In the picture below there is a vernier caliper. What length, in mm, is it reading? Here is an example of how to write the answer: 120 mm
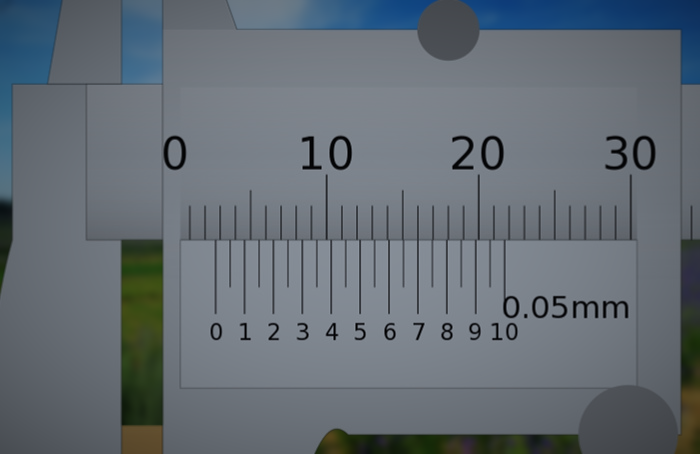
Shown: 2.7 mm
